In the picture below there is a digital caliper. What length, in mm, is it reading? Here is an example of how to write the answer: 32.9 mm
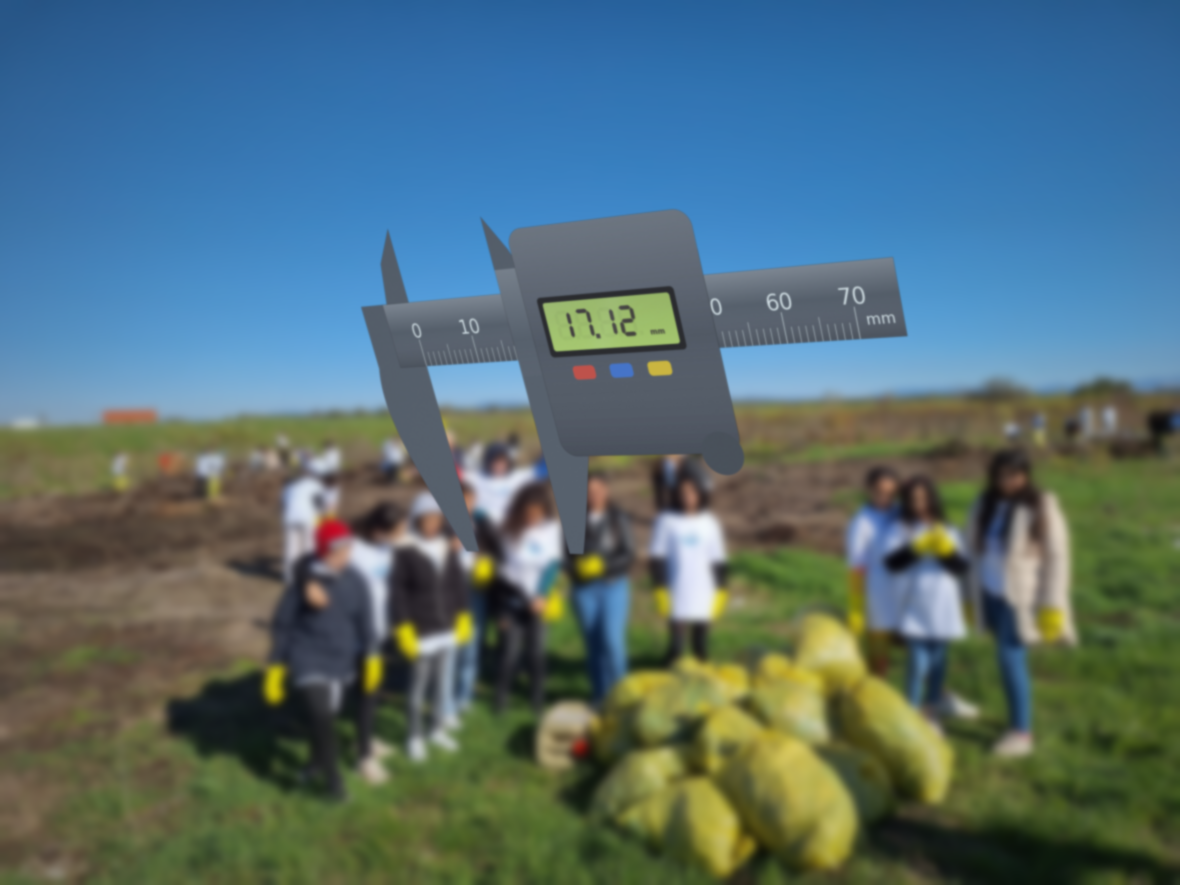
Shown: 17.12 mm
